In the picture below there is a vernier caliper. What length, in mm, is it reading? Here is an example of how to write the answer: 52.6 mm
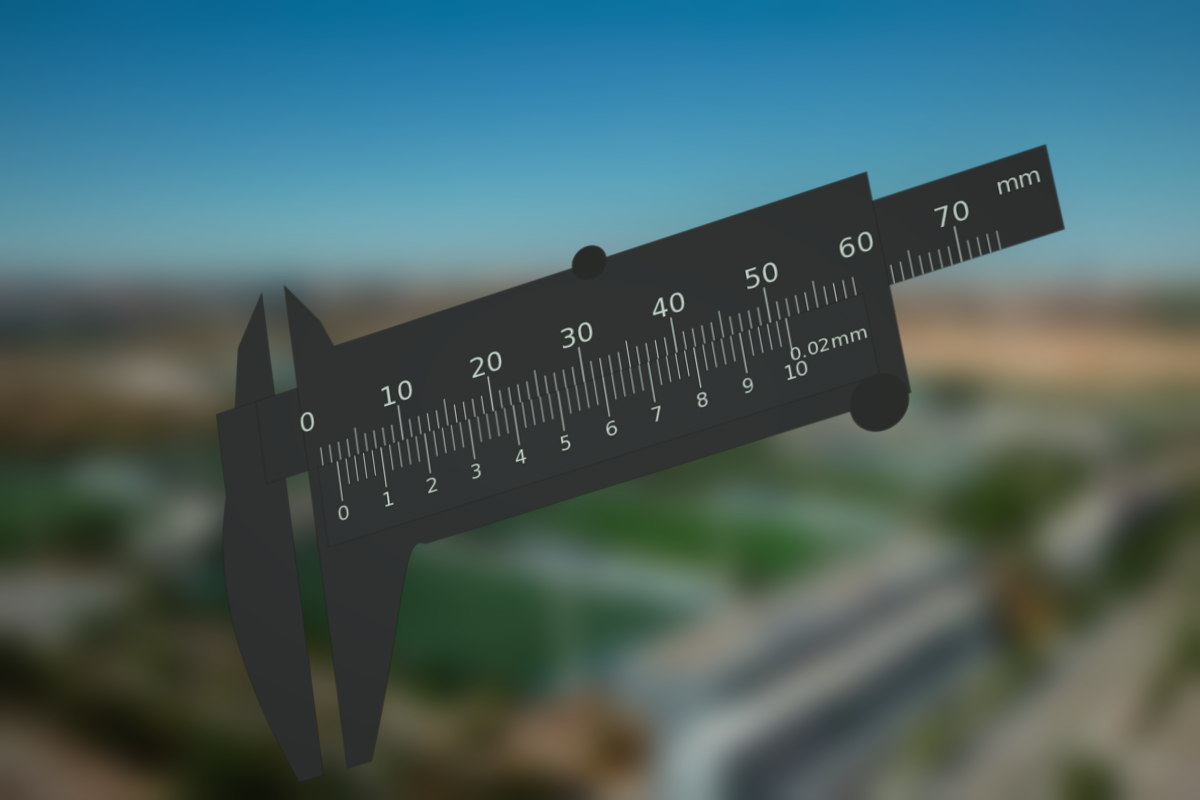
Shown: 2.6 mm
